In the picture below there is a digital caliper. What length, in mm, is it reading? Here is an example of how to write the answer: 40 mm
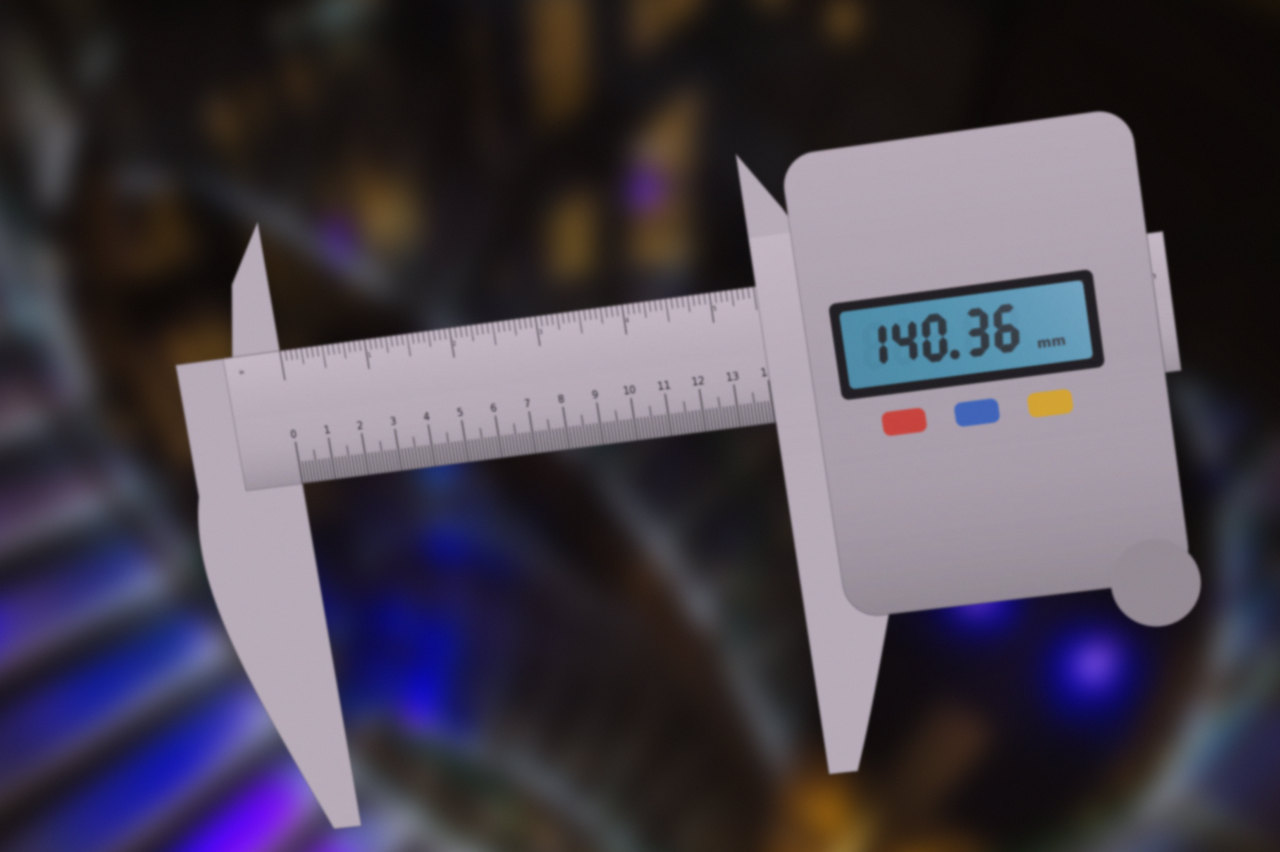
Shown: 140.36 mm
